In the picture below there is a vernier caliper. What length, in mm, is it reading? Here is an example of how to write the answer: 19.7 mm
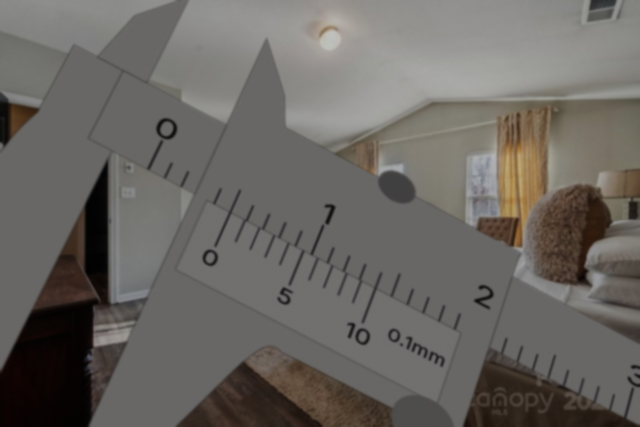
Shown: 5.0 mm
